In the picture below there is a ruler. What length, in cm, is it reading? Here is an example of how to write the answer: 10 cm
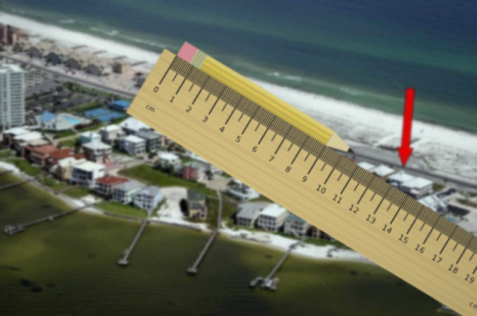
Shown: 10.5 cm
